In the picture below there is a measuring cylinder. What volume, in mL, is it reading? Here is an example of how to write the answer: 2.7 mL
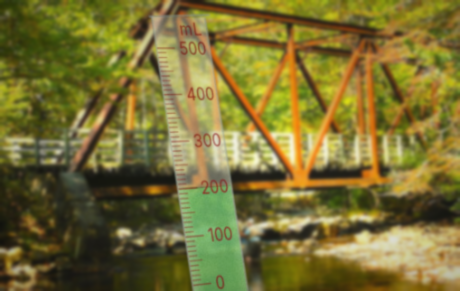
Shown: 200 mL
